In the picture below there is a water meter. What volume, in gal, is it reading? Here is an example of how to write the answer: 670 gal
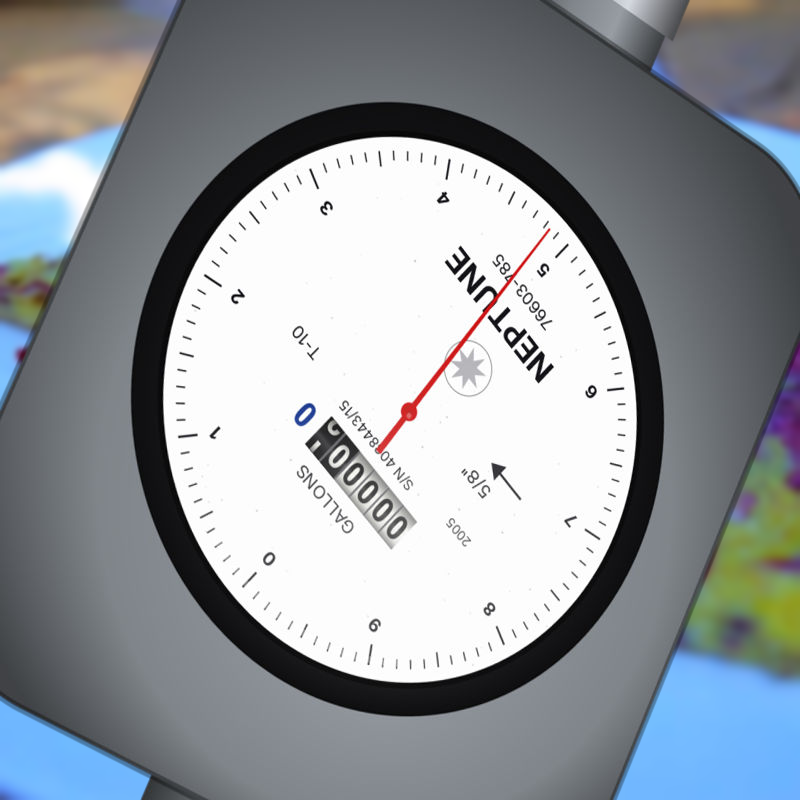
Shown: 14.8 gal
